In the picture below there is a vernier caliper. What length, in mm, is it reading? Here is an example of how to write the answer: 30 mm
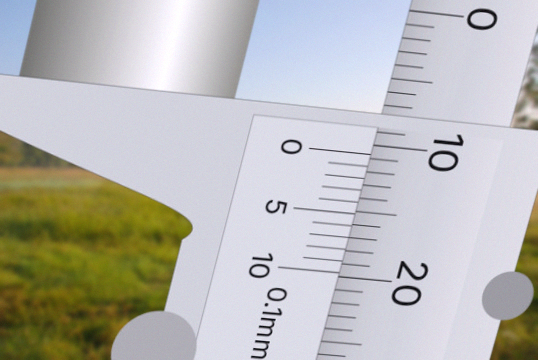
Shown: 10.7 mm
